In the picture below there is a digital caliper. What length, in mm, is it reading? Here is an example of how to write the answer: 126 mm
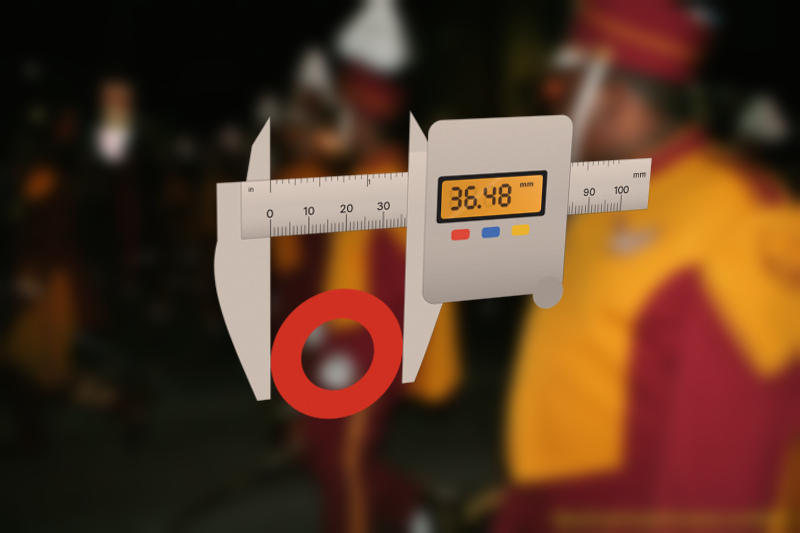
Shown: 36.48 mm
